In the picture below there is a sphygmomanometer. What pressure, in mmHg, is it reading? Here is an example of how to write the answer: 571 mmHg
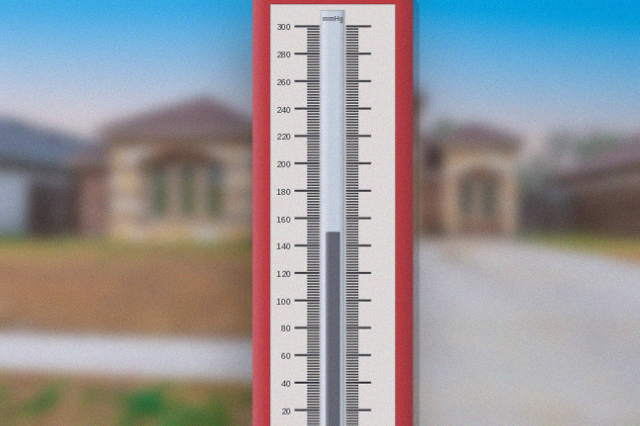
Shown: 150 mmHg
